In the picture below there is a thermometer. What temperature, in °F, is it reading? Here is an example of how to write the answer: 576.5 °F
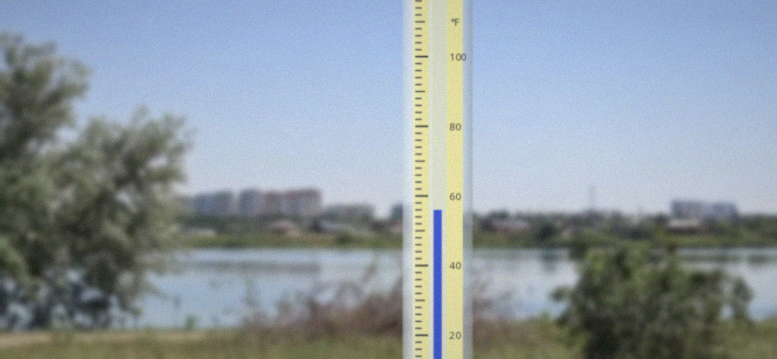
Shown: 56 °F
